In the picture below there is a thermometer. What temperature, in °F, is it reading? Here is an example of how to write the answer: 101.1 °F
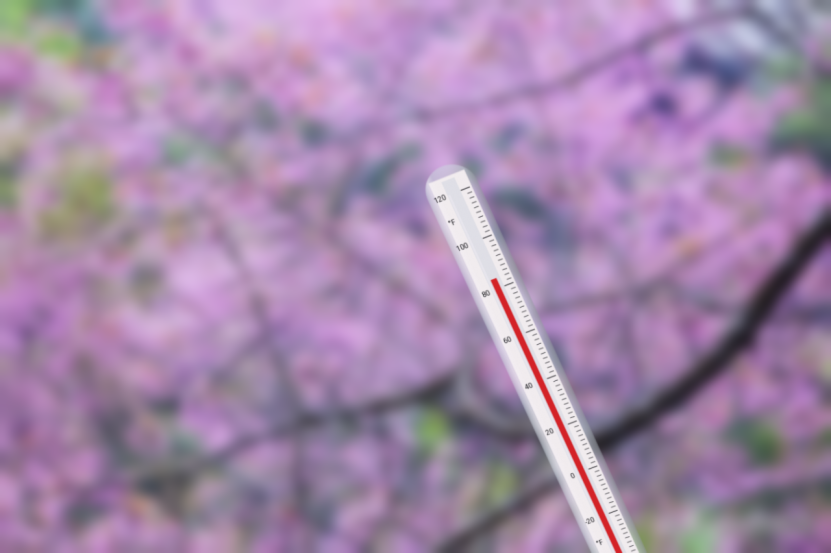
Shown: 84 °F
